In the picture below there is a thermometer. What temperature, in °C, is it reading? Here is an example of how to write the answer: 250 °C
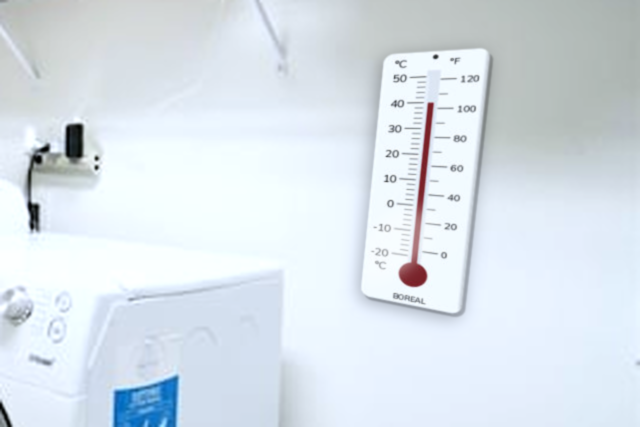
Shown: 40 °C
